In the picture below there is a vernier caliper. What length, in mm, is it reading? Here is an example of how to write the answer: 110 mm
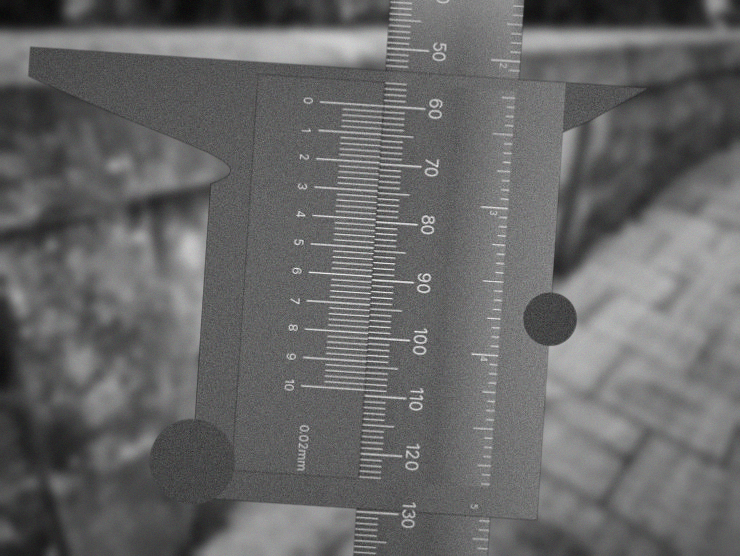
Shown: 60.0 mm
